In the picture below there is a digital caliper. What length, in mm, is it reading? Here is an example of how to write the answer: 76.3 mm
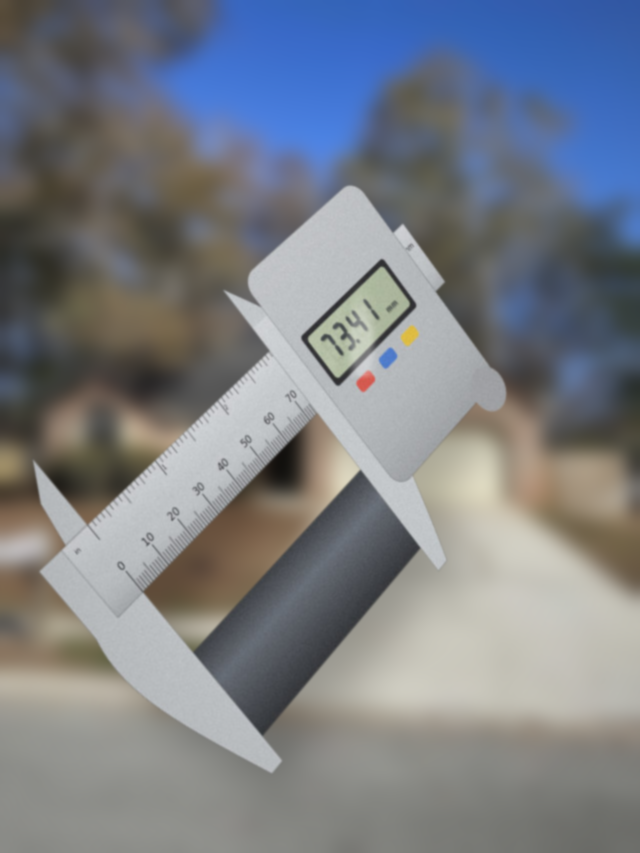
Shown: 73.41 mm
